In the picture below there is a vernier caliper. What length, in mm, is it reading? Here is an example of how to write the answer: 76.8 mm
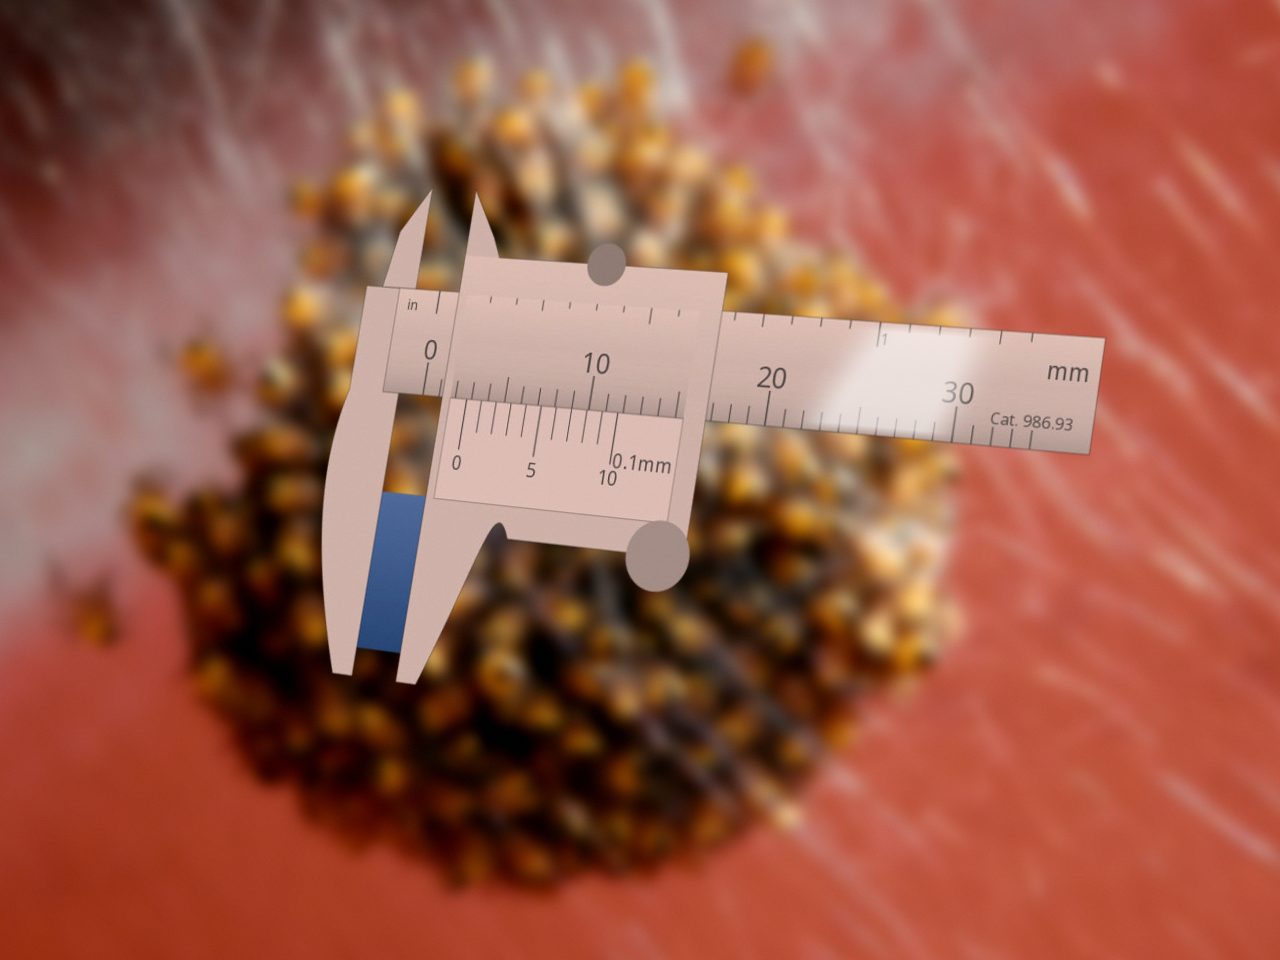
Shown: 2.7 mm
